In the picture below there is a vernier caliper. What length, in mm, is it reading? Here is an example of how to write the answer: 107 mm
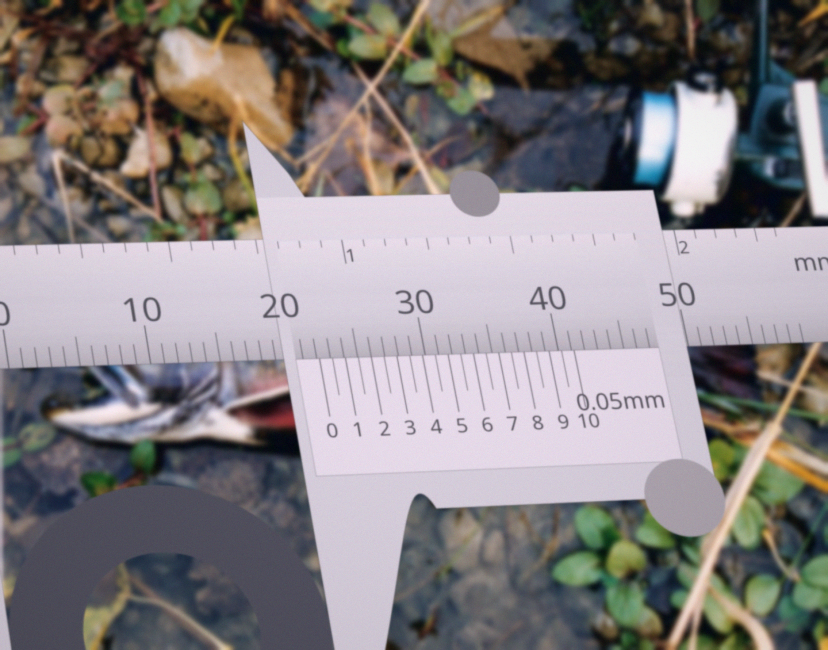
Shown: 22.2 mm
